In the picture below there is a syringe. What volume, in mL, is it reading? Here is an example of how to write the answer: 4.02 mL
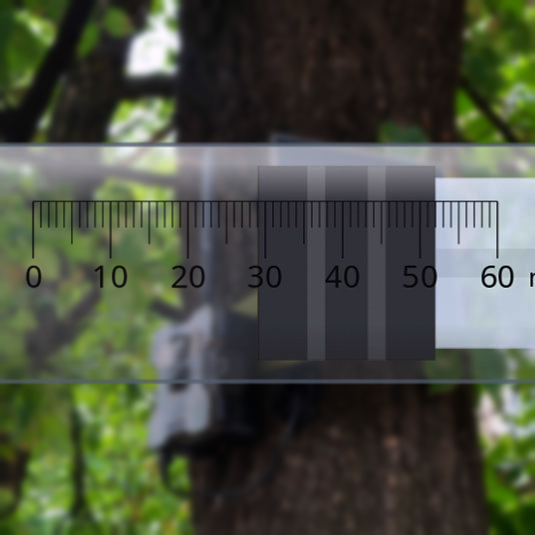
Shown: 29 mL
